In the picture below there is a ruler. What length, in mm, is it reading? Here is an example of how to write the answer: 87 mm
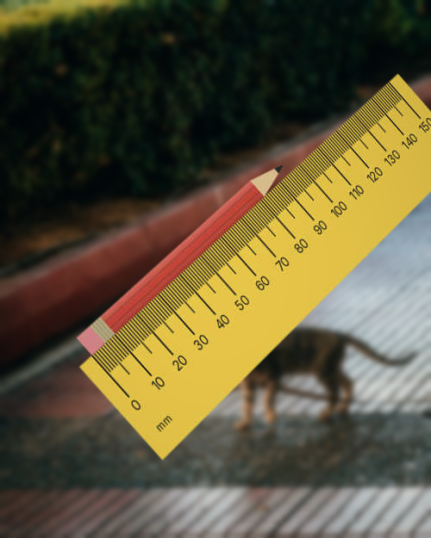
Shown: 95 mm
